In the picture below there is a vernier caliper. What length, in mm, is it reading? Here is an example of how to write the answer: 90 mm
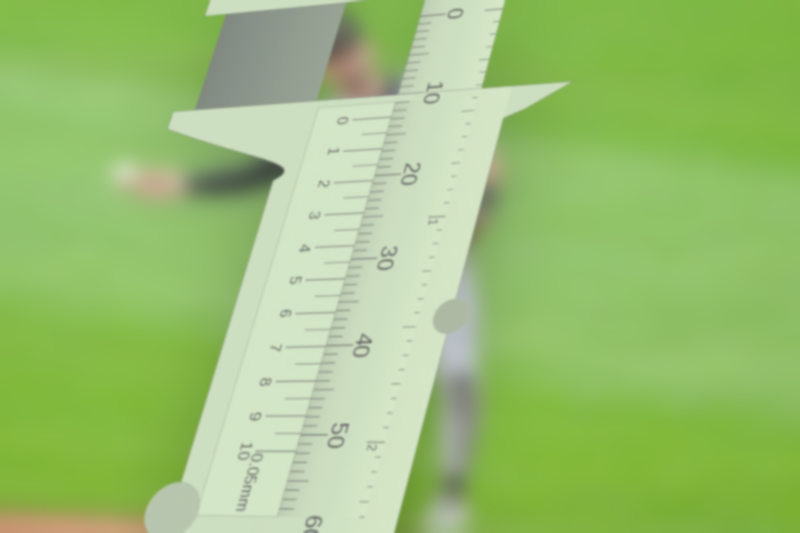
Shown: 12.8 mm
